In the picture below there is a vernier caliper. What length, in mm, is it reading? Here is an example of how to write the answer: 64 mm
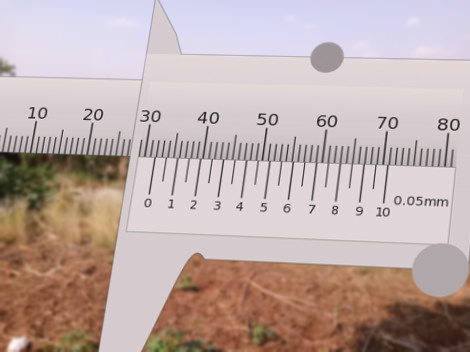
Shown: 31.8 mm
